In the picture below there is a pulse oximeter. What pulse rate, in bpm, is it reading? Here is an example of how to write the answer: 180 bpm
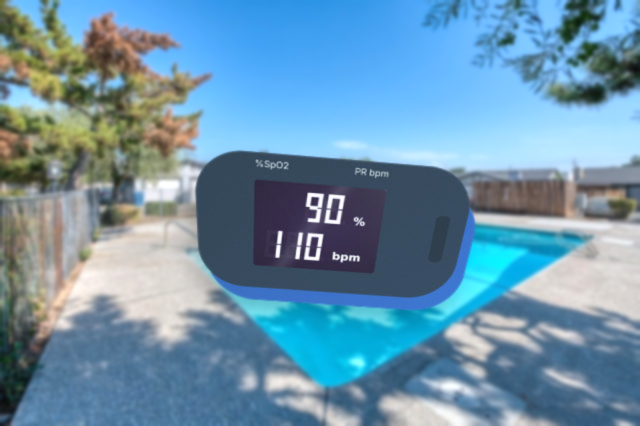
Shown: 110 bpm
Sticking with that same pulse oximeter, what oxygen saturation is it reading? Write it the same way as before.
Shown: 90 %
